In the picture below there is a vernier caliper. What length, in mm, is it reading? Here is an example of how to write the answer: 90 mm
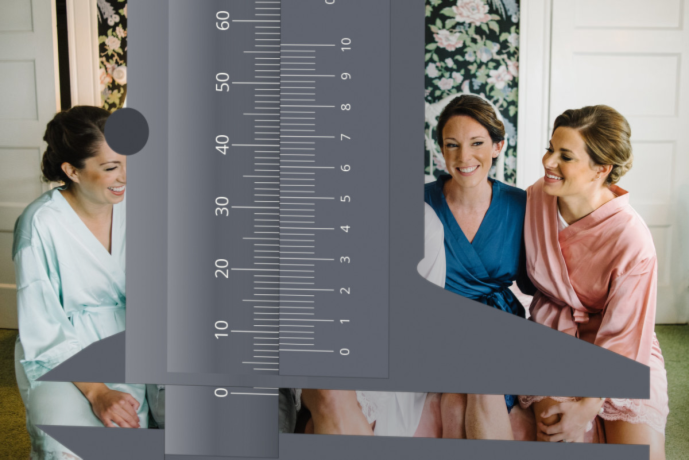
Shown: 7.2 mm
